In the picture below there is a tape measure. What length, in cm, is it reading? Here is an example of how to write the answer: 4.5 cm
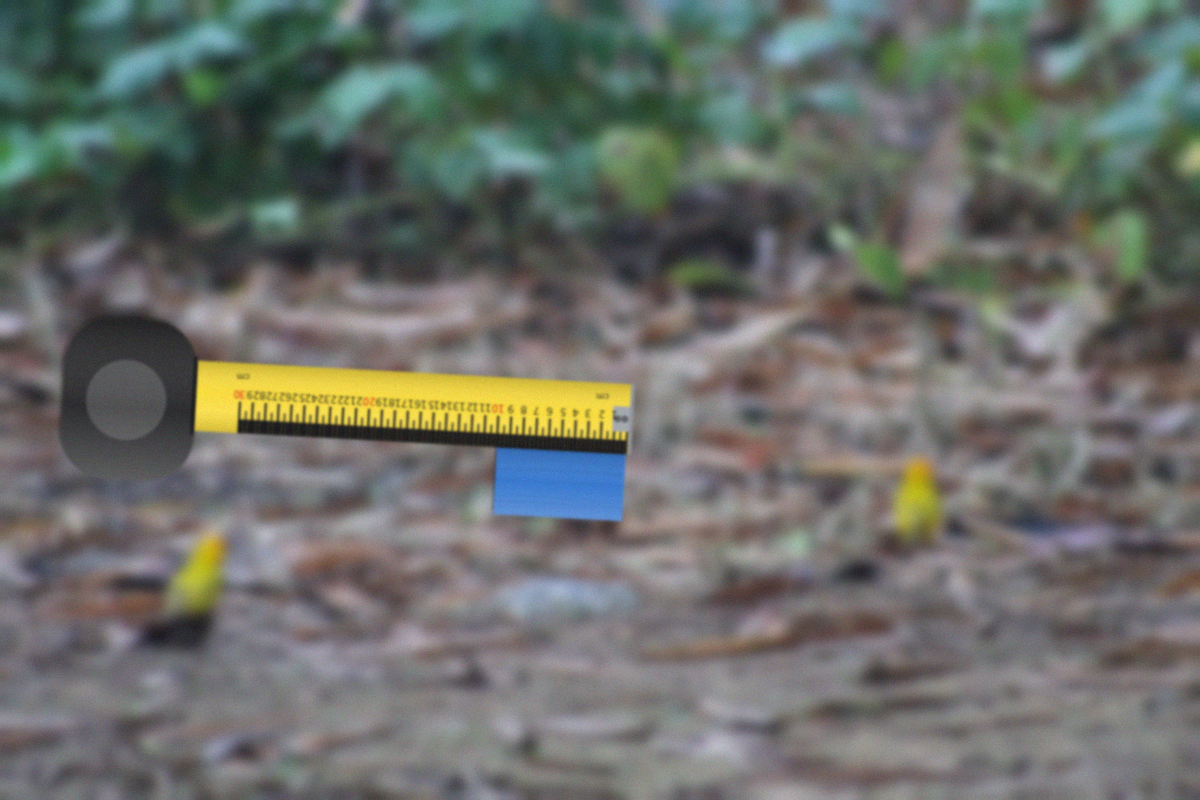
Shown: 10 cm
